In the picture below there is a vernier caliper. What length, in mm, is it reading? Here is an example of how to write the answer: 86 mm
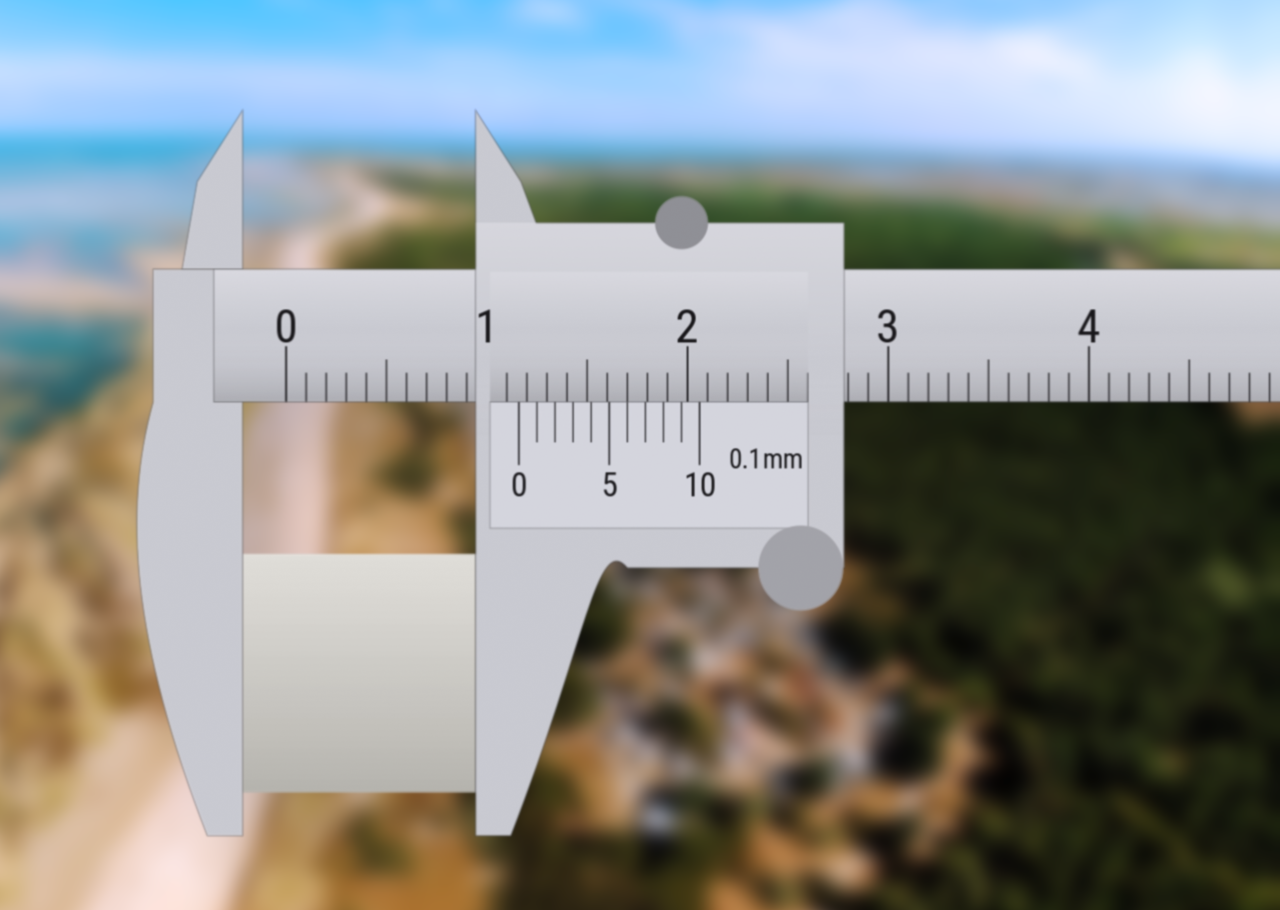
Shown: 11.6 mm
